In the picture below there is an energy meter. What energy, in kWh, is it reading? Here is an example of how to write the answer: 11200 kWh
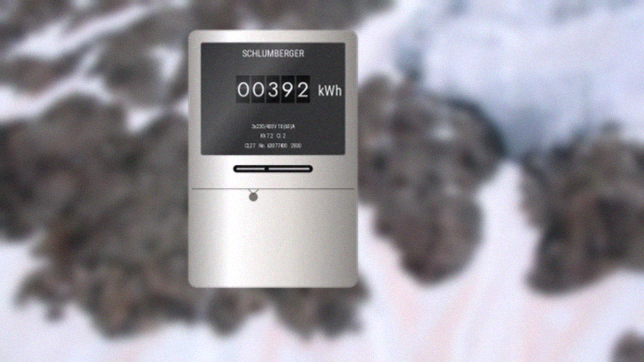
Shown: 392 kWh
